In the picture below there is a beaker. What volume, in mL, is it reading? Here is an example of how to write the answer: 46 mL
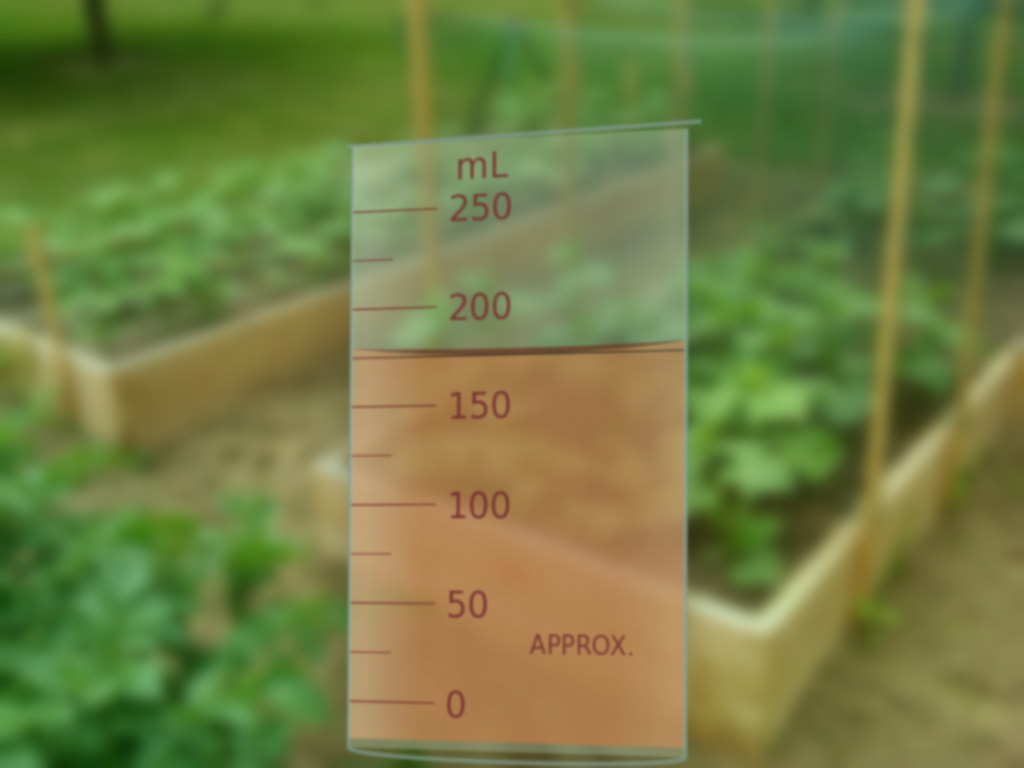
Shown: 175 mL
